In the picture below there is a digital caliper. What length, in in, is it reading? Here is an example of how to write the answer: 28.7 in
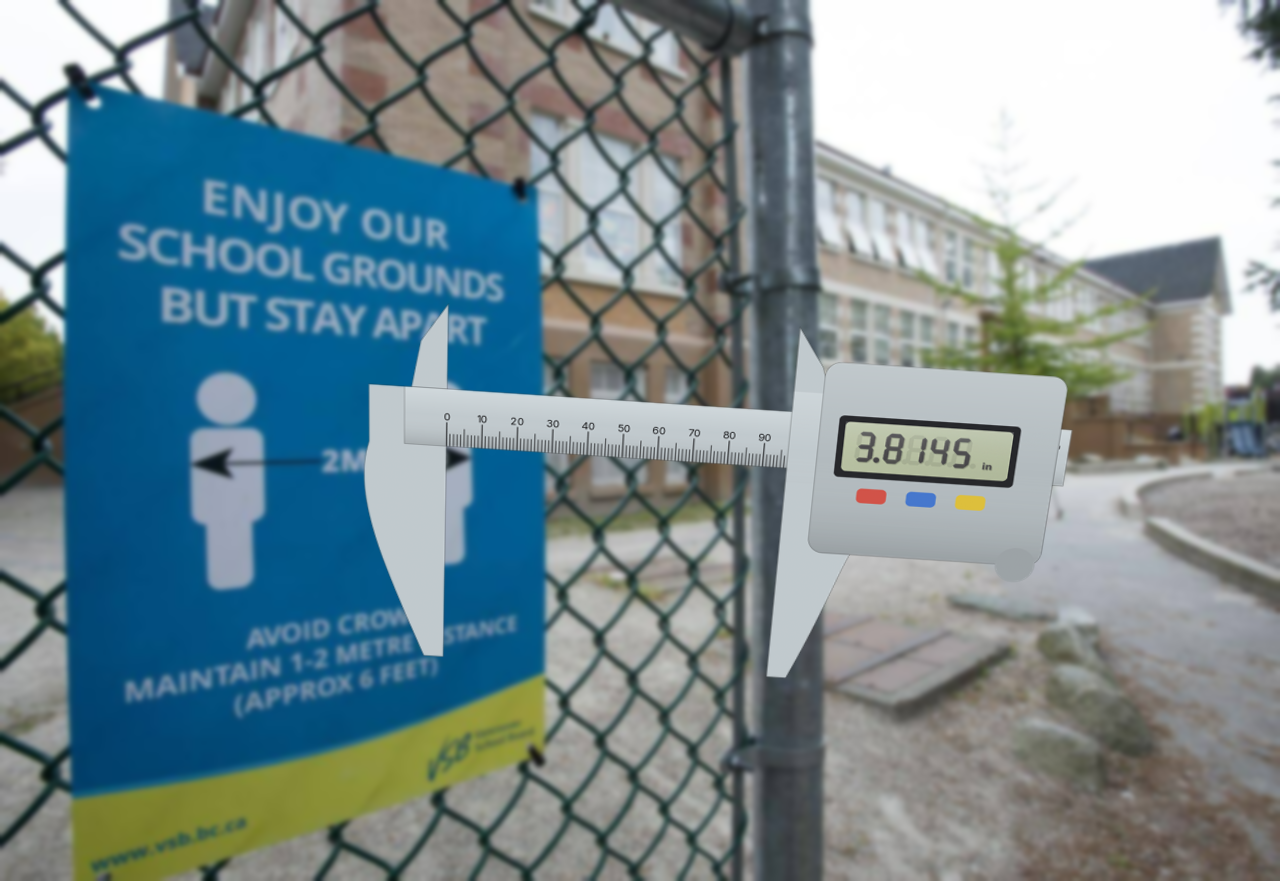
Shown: 3.8145 in
